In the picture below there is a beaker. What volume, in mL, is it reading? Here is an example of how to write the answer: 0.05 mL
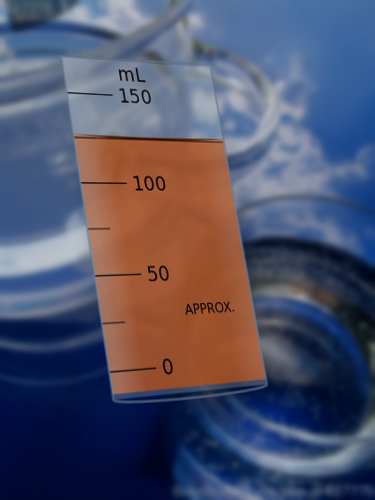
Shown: 125 mL
